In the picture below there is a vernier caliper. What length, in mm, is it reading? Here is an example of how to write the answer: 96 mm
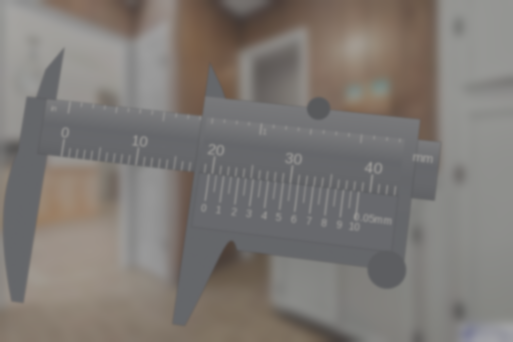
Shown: 19.6 mm
